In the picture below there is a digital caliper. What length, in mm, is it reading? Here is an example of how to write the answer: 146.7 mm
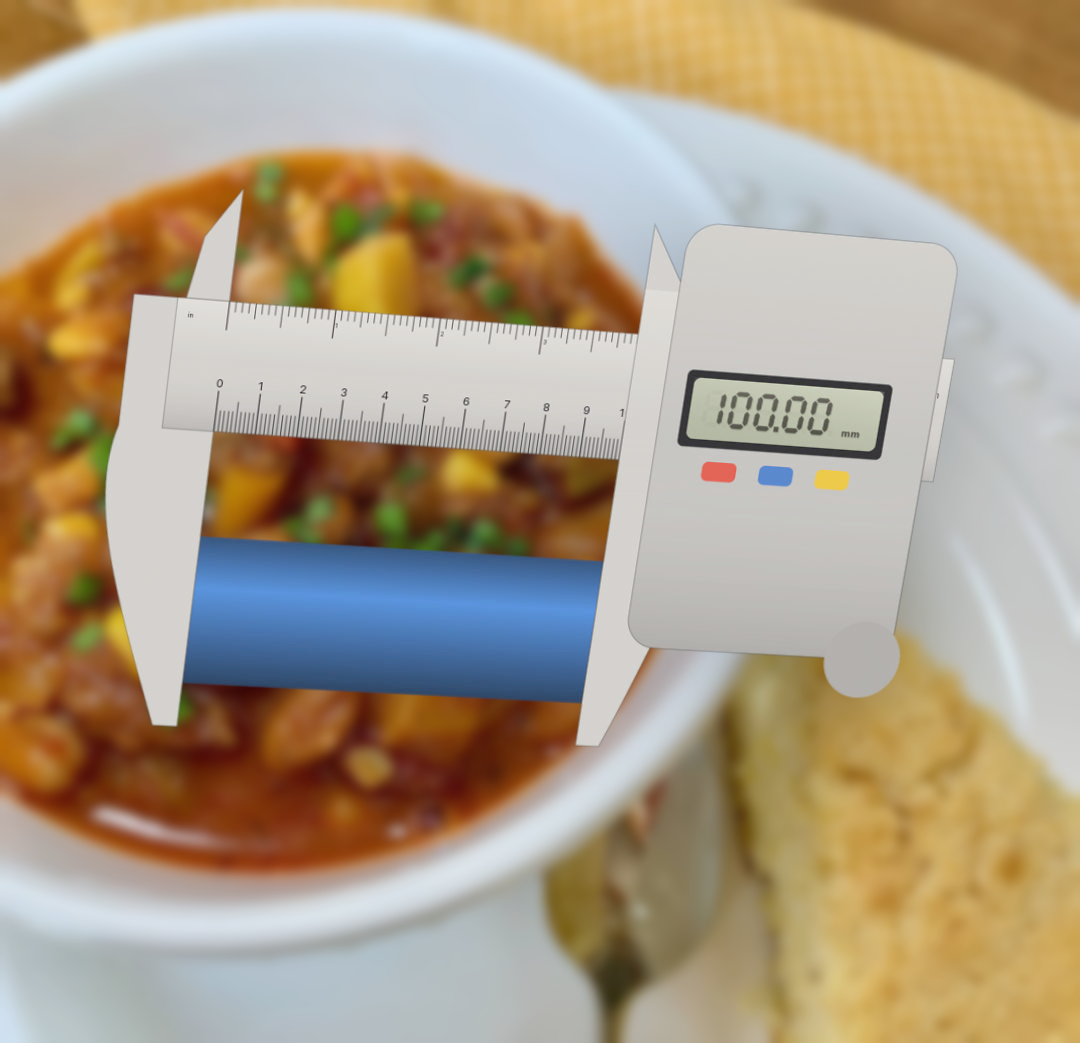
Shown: 100.00 mm
